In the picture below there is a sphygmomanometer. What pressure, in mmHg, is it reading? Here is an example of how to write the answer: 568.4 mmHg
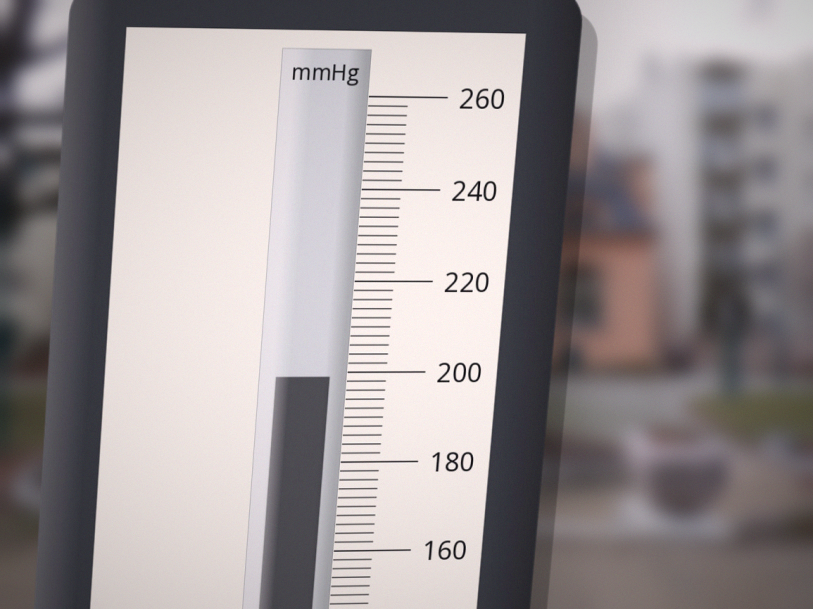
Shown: 199 mmHg
